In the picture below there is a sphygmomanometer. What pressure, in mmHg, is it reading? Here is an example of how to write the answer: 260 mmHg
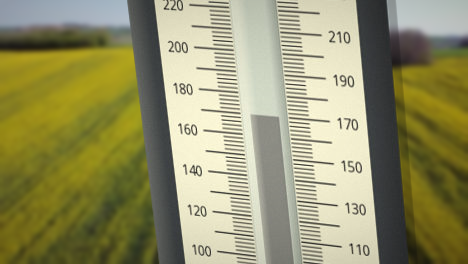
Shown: 170 mmHg
